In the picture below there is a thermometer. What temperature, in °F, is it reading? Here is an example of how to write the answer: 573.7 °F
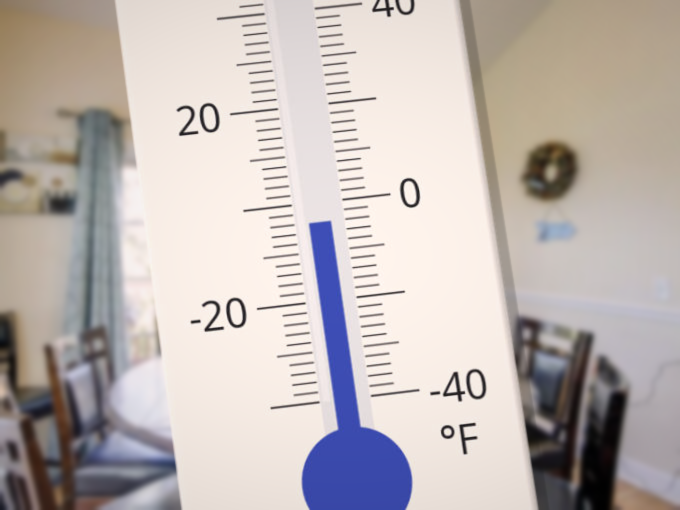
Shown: -4 °F
